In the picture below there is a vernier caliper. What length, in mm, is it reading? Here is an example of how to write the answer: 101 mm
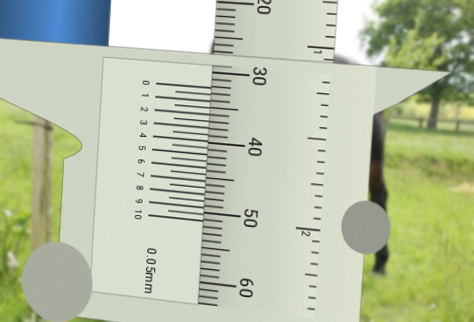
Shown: 32.2 mm
